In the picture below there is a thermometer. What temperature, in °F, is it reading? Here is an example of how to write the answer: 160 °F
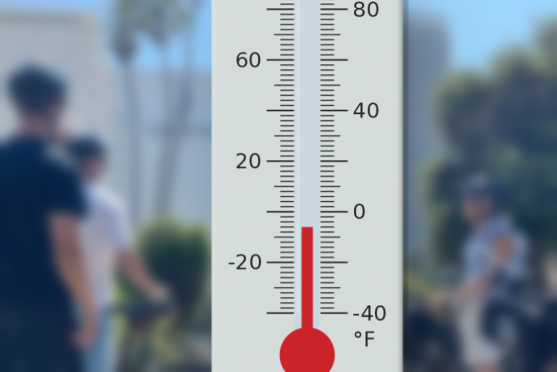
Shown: -6 °F
